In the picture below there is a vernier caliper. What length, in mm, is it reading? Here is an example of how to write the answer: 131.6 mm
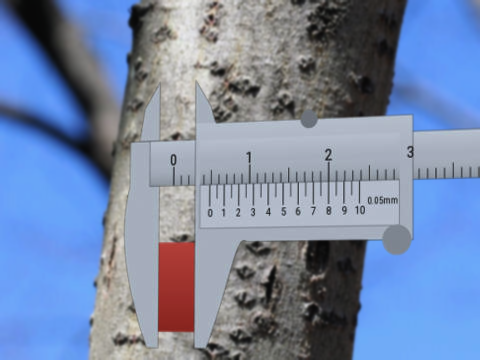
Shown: 4.8 mm
